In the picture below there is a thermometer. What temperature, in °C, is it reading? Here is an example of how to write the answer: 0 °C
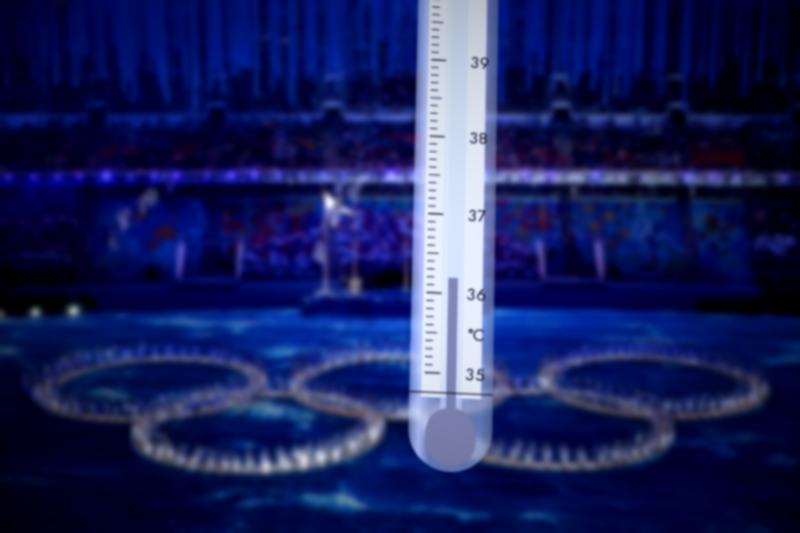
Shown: 36.2 °C
